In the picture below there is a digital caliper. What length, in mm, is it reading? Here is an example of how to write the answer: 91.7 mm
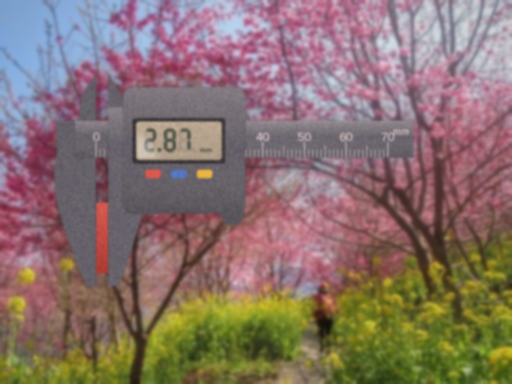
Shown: 2.87 mm
